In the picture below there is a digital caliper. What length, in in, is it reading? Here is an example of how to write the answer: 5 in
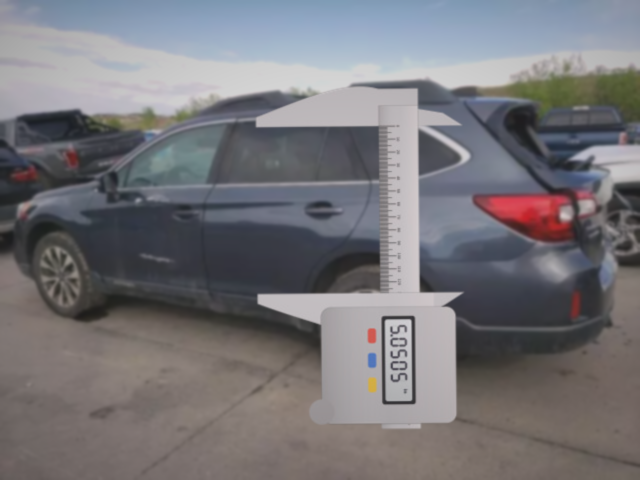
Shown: 5.0505 in
